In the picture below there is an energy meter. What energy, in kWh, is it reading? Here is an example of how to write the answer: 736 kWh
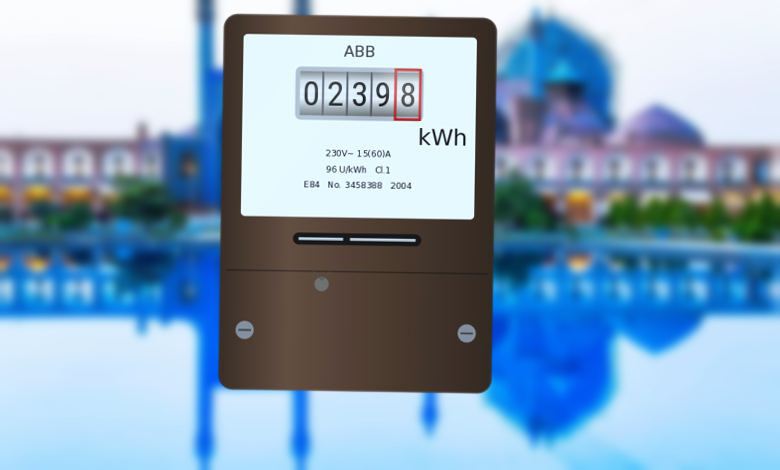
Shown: 239.8 kWh
